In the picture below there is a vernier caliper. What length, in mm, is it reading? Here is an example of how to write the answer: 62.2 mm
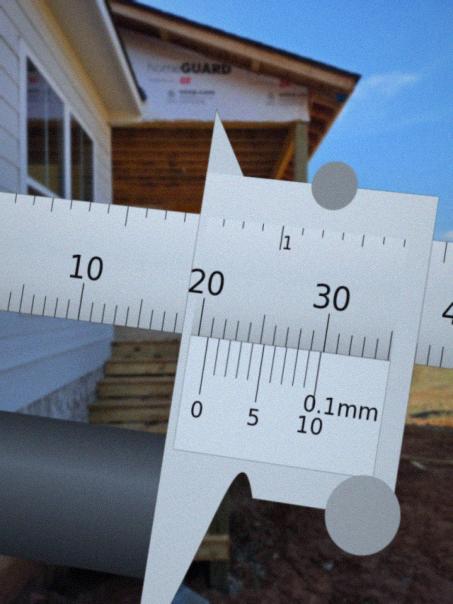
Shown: 20.8 mm
